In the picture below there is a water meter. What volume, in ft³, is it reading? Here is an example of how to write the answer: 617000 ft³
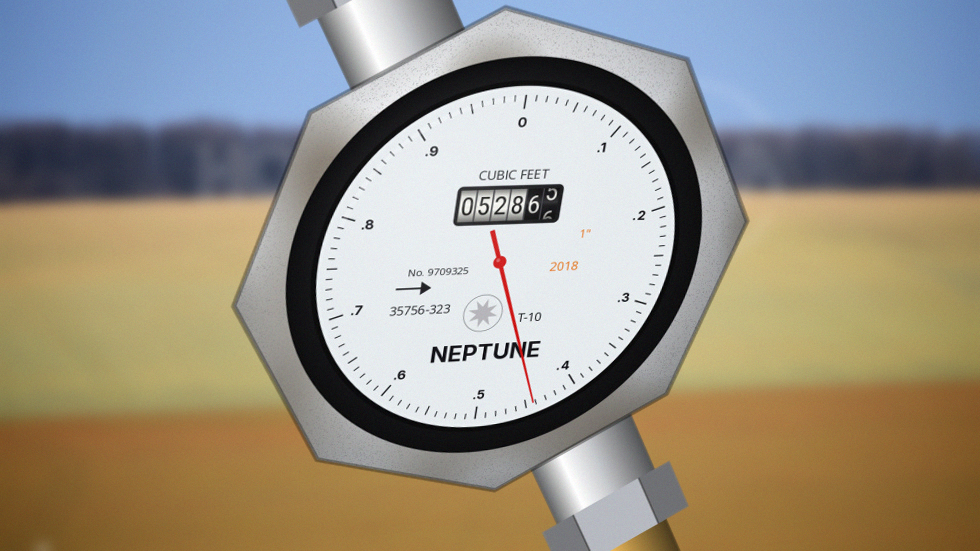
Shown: 52865.44 ft³
